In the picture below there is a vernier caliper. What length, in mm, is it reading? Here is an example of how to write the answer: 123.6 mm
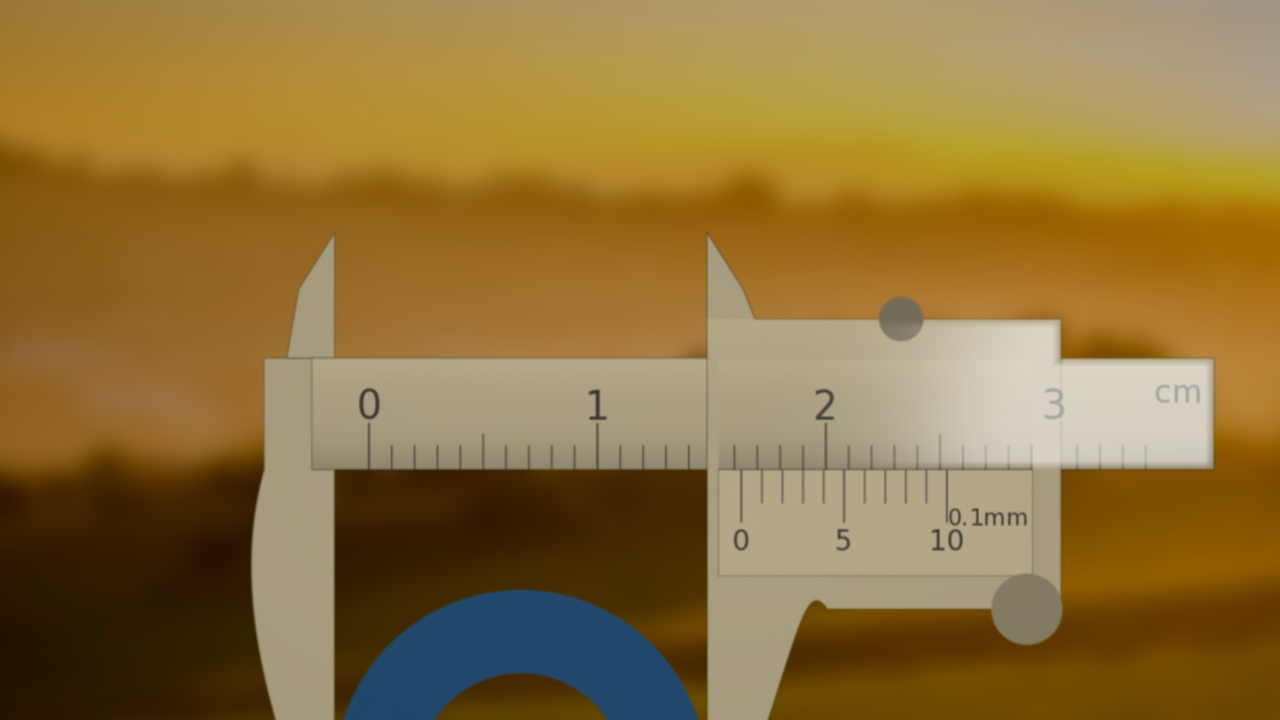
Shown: 16.3 mm
